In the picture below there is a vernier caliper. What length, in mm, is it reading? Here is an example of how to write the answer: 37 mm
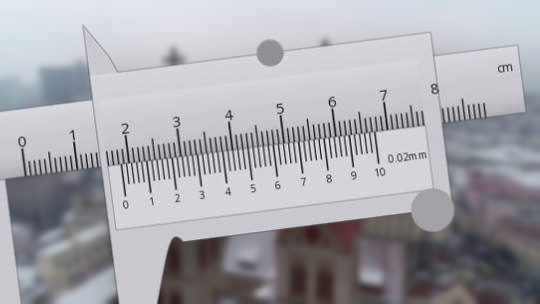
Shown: 18.5 mm
